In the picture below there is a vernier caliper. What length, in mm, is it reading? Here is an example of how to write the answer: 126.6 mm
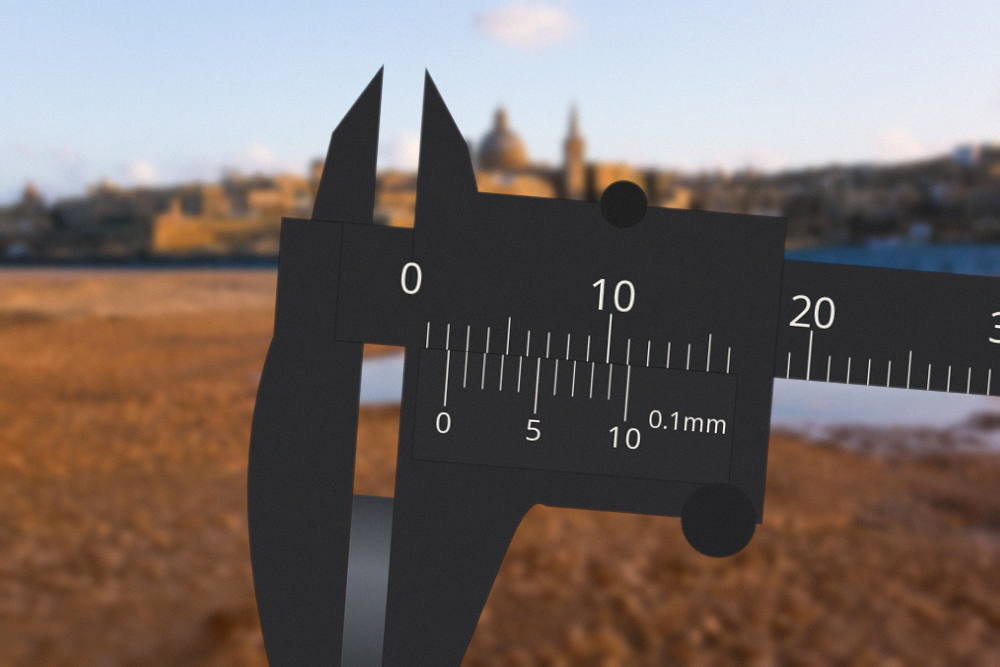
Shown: 2.1 mm
